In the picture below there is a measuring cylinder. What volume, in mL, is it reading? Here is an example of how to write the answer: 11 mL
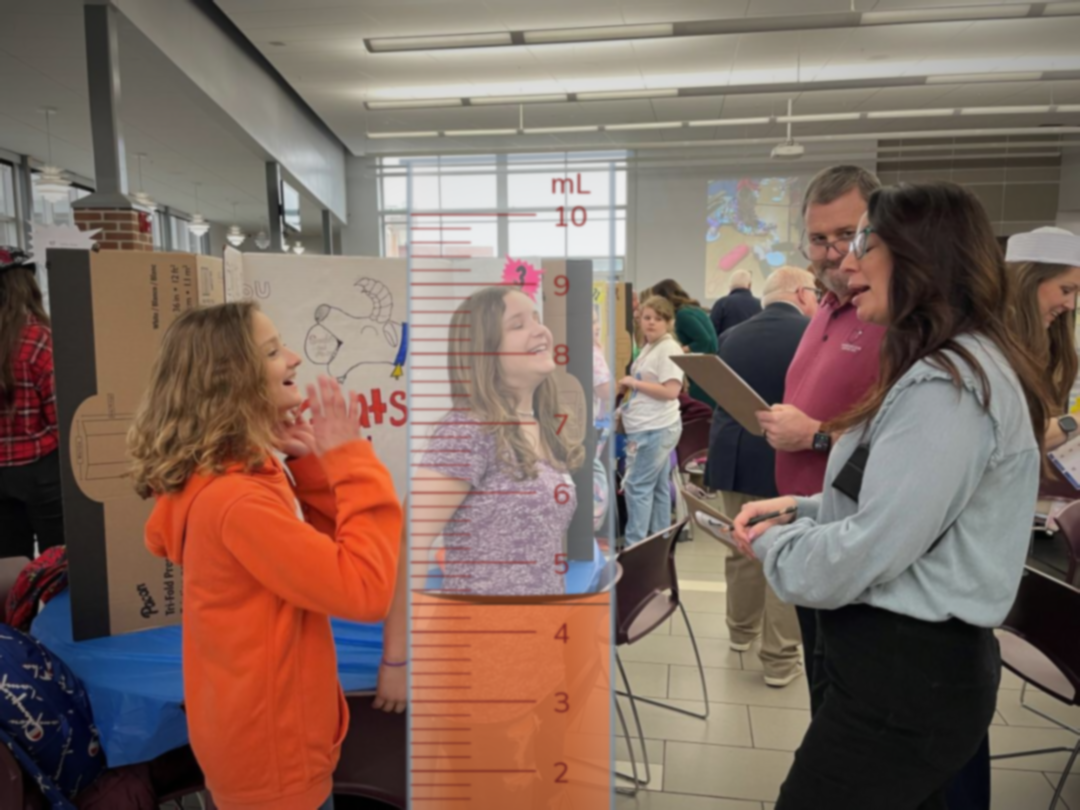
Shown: 4.4 mL
